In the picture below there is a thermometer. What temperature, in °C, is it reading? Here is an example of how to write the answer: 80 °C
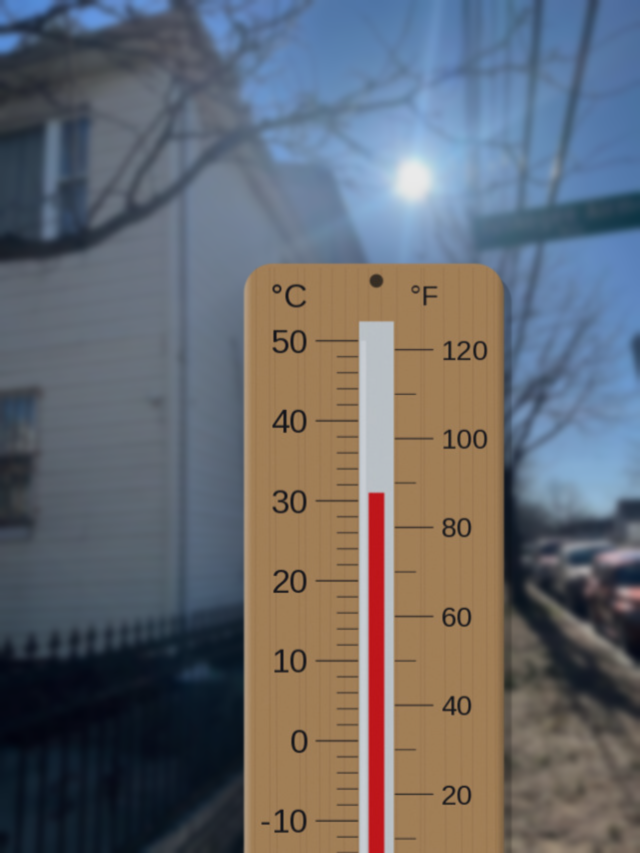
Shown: 31 °C
